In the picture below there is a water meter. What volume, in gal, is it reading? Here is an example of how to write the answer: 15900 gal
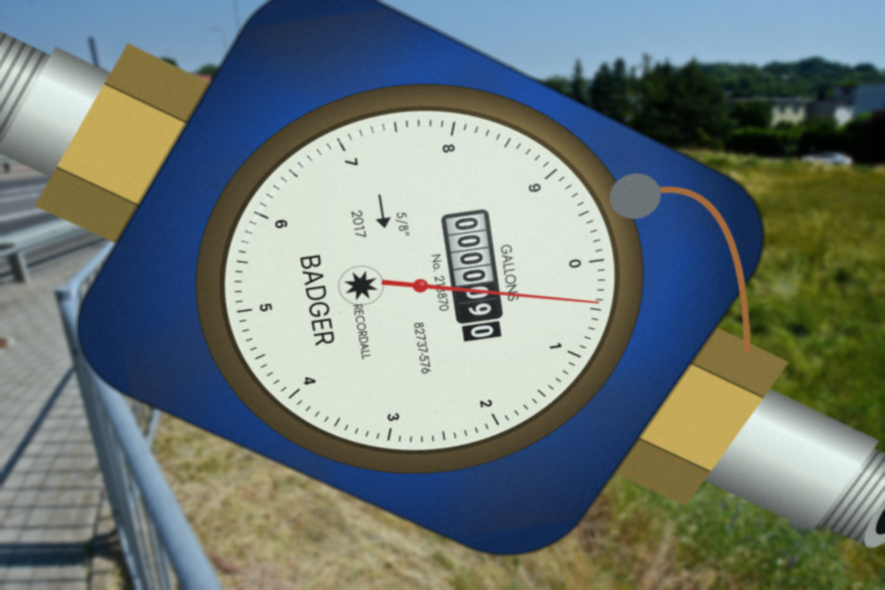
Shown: 90.4 gal
